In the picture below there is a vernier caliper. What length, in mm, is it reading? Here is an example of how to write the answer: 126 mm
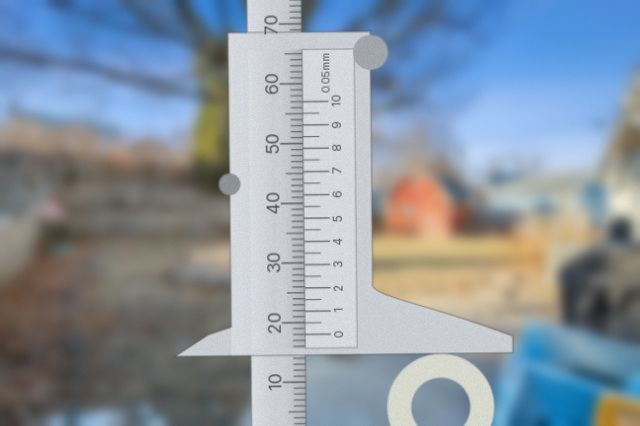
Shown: 18.0 mm
